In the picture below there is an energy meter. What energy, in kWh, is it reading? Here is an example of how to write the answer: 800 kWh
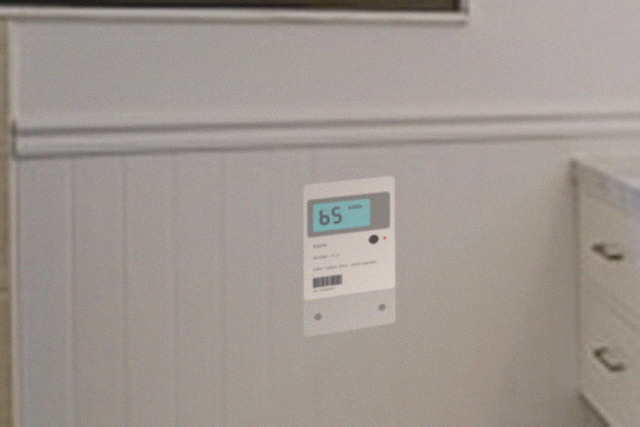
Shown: 65 kWh
